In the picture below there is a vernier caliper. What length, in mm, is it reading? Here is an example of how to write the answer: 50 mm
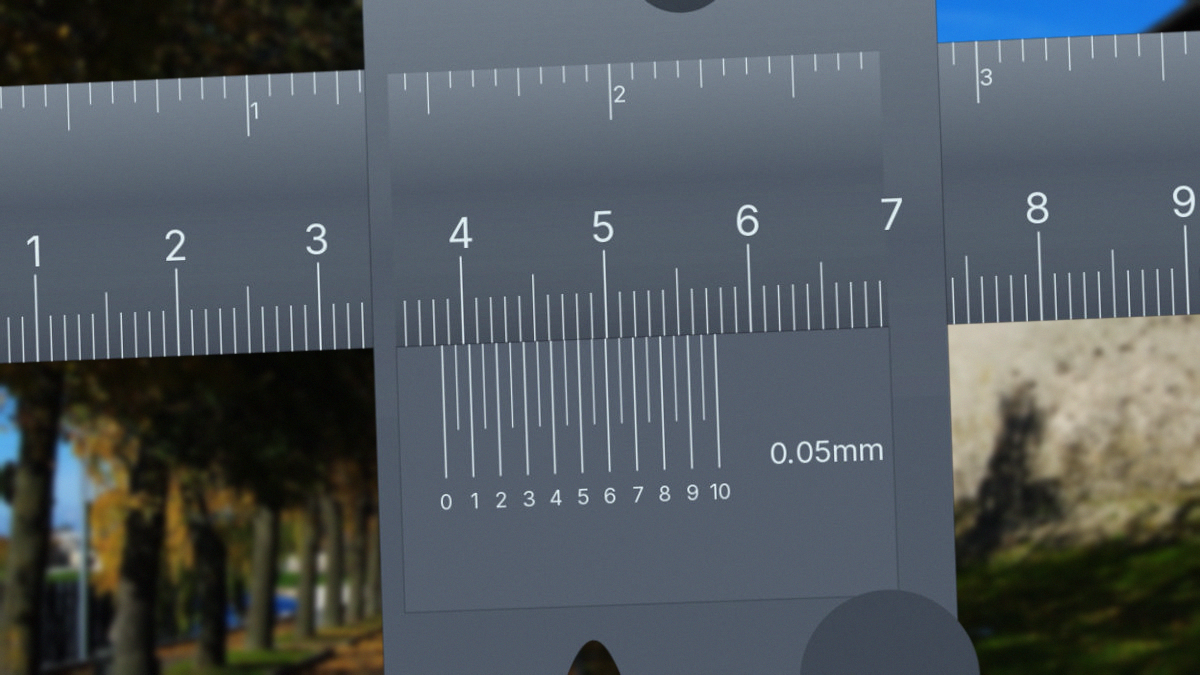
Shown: 38.5 mm
